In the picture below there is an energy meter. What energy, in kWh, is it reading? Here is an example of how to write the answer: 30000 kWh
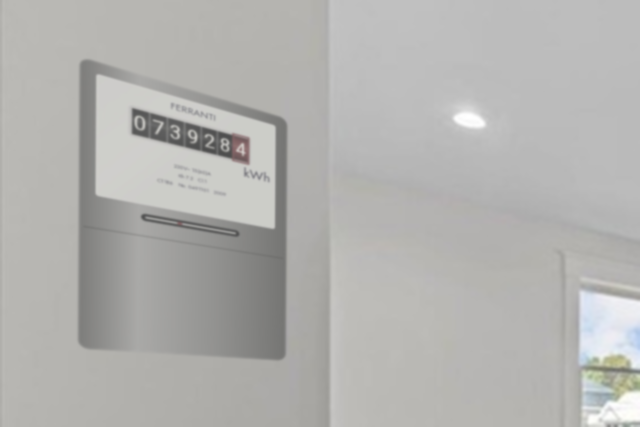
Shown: 73928.4 kWh
